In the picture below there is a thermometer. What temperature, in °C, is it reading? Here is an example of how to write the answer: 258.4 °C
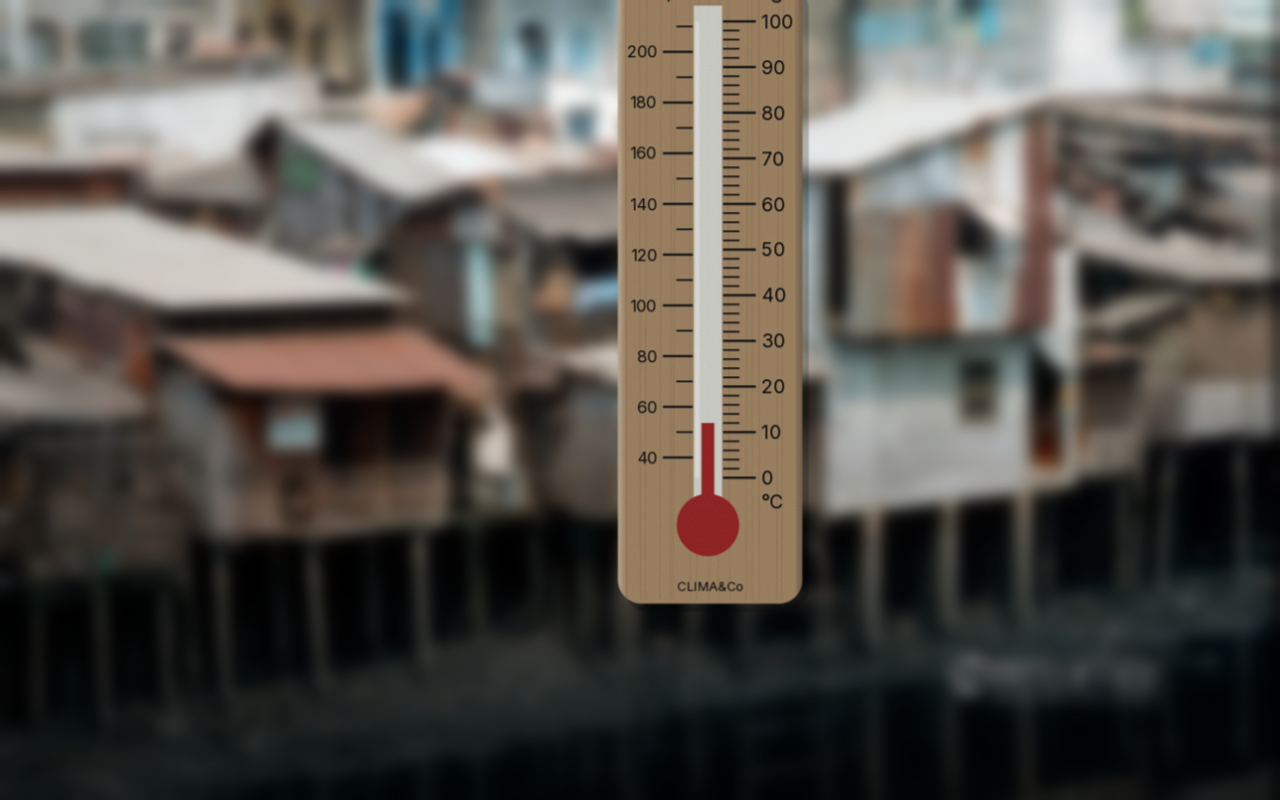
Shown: 12 °C
